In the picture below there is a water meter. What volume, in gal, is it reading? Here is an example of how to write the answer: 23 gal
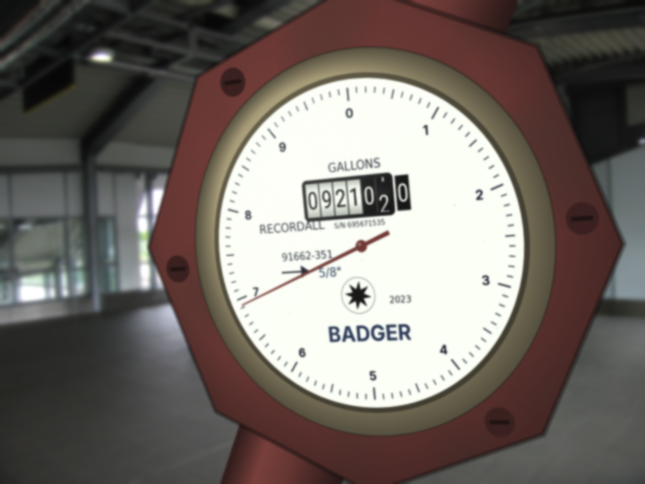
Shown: 921016.9 gal
